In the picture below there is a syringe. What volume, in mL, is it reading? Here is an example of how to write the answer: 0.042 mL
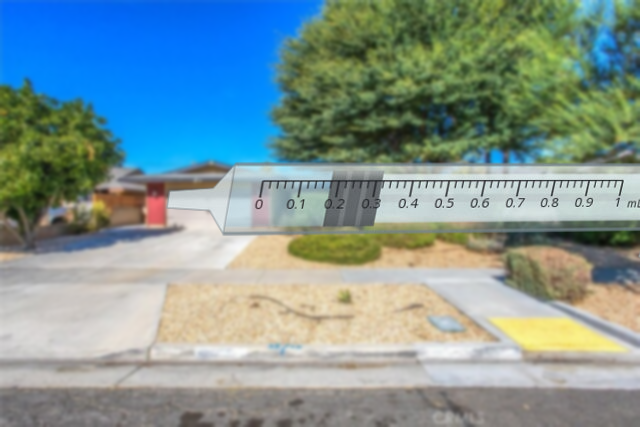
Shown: 0.18 mL
